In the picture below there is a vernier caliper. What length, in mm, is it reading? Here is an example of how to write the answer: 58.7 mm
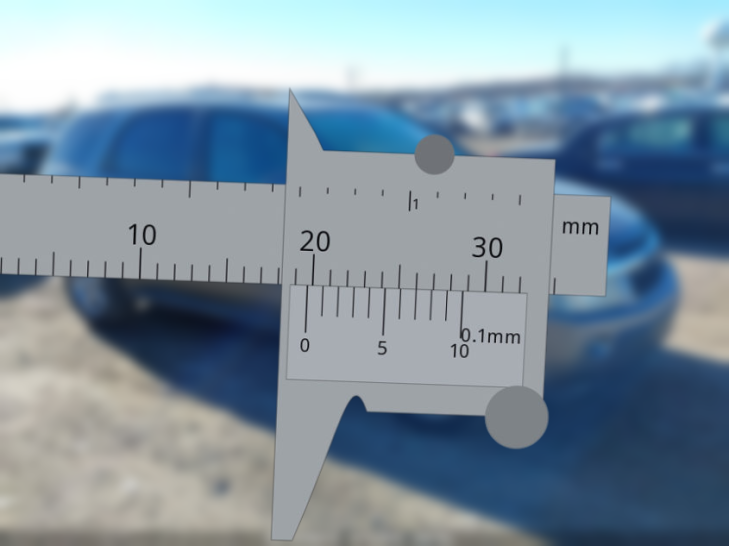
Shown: 19.7 mm
